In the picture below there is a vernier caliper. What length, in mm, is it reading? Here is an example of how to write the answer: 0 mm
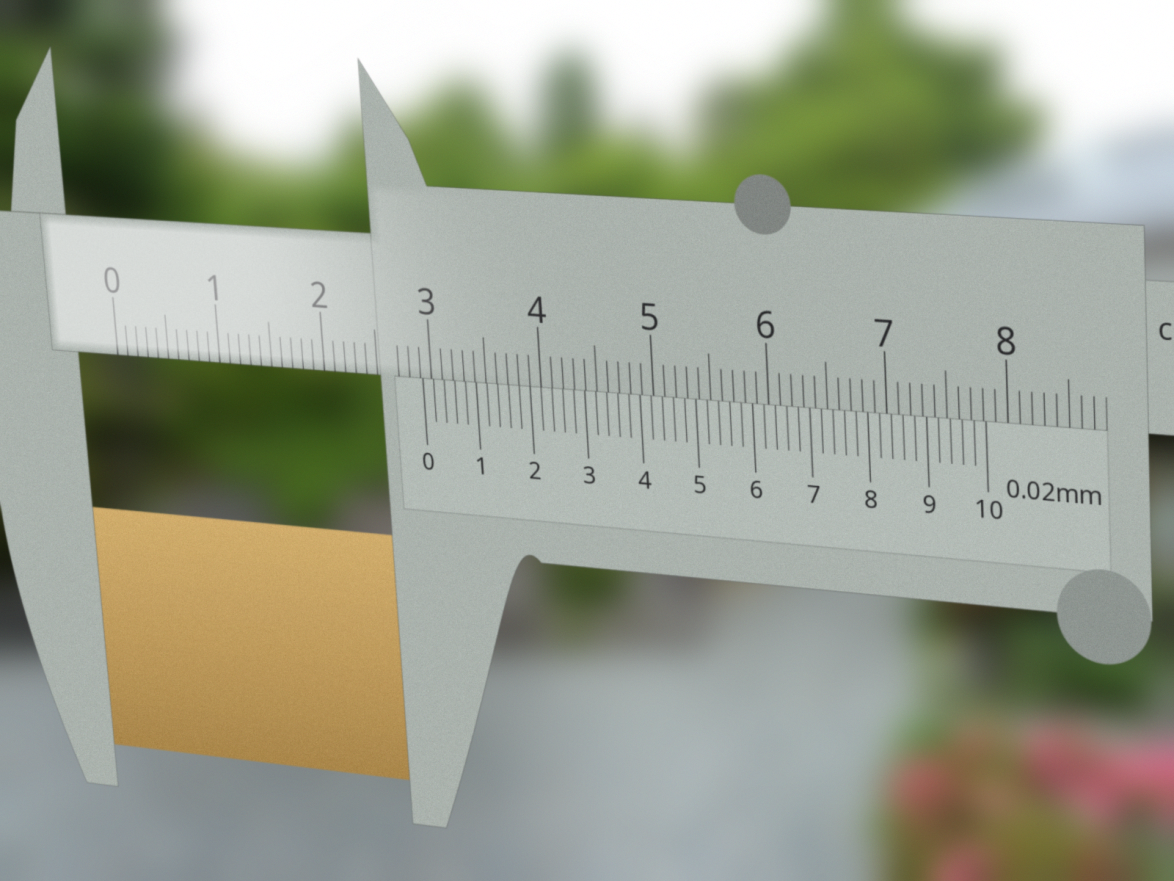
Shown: 29.2 mm
